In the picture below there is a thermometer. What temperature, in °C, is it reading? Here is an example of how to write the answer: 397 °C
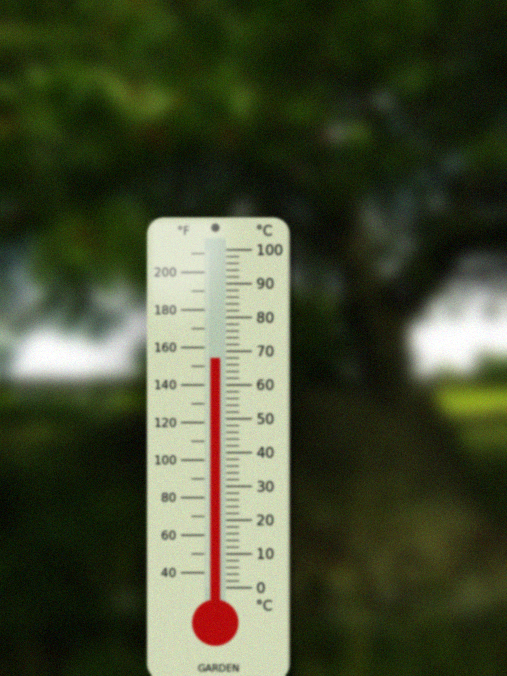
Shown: 68 °C
